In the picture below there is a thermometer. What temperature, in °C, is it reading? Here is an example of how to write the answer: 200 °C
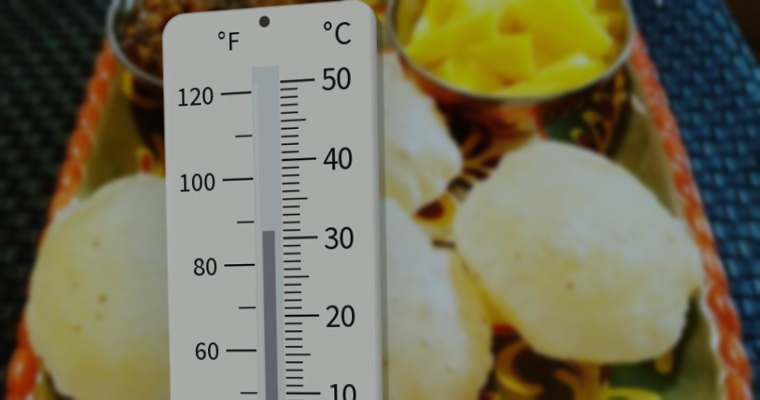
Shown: 31 °C
